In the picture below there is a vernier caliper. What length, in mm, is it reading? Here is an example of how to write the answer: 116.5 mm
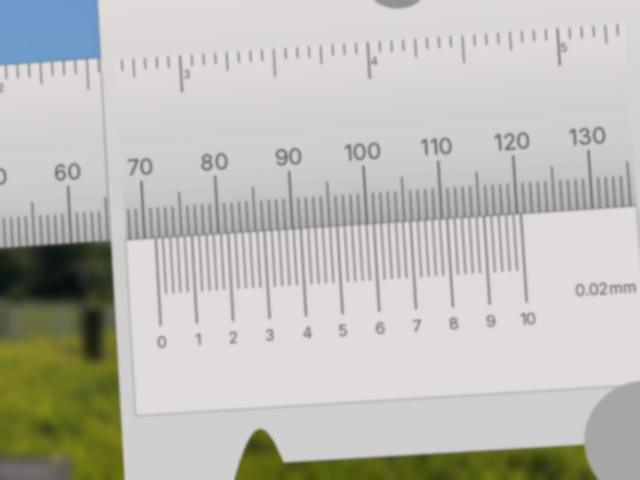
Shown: 71.5 mm
